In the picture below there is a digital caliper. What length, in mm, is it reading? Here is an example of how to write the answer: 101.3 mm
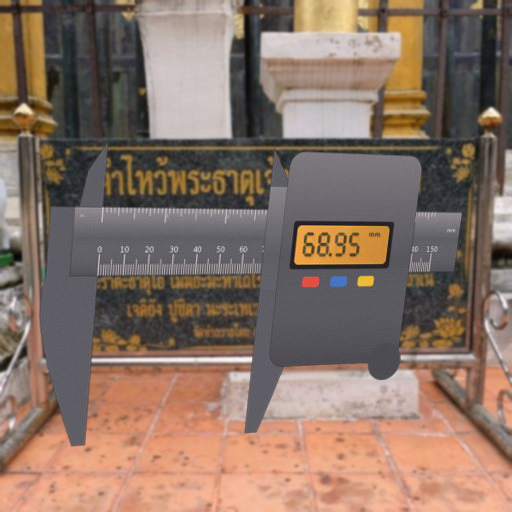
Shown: 68.95 mm
